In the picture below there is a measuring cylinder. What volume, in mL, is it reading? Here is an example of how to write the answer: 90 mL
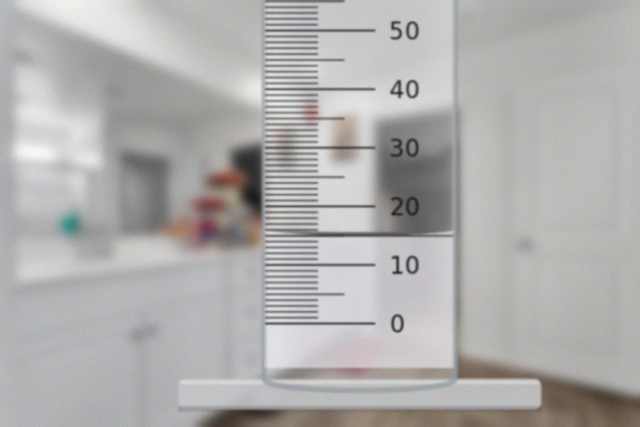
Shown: 15 mL
